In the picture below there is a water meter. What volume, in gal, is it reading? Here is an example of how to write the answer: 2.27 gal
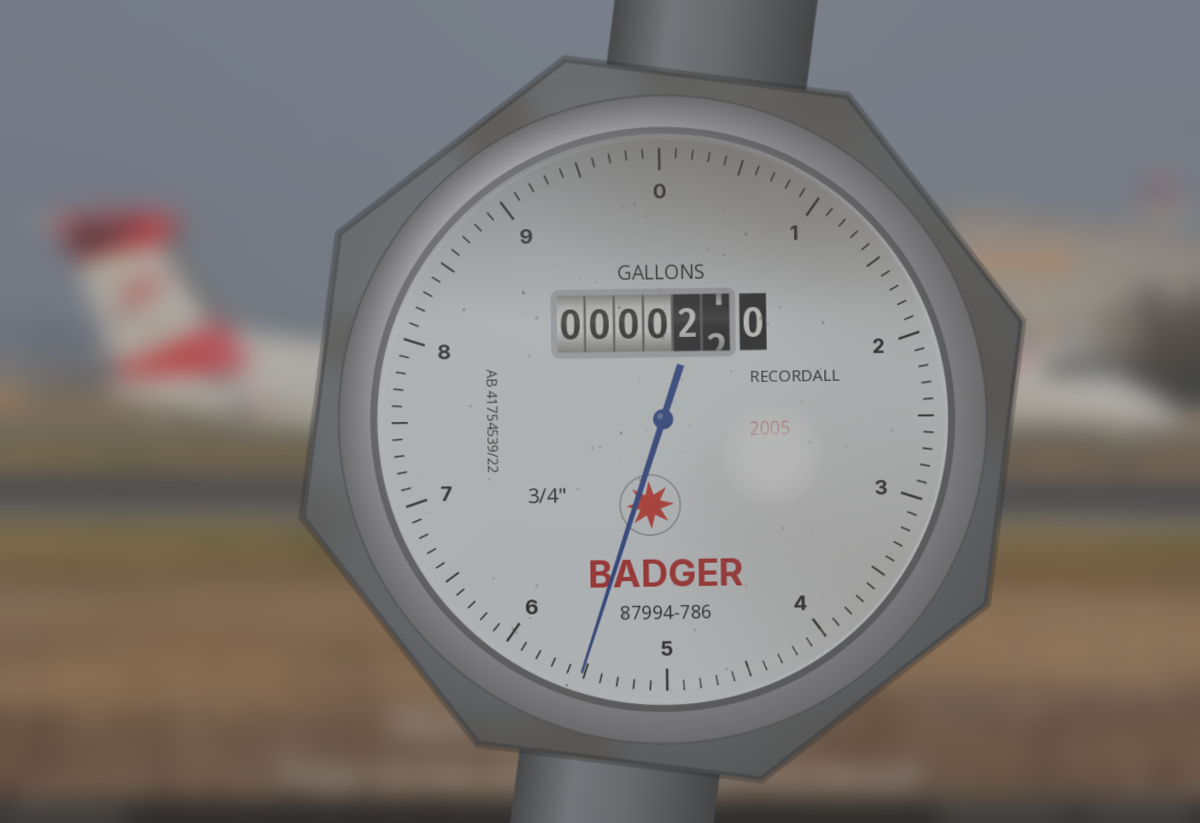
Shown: 215.5 gal
